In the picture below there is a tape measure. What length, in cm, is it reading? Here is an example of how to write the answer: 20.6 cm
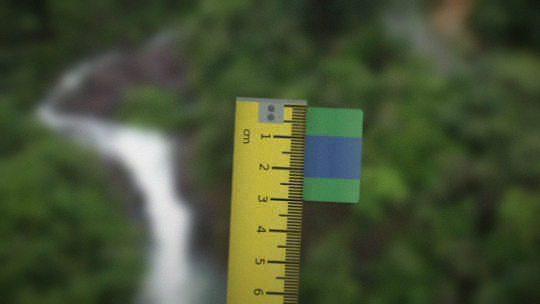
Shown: 3 cm
